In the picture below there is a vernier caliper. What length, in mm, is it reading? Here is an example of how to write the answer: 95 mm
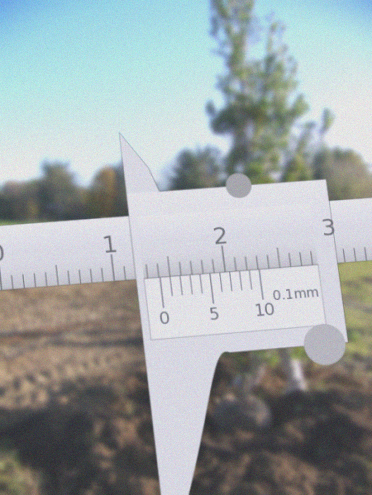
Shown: 14.1 mm
